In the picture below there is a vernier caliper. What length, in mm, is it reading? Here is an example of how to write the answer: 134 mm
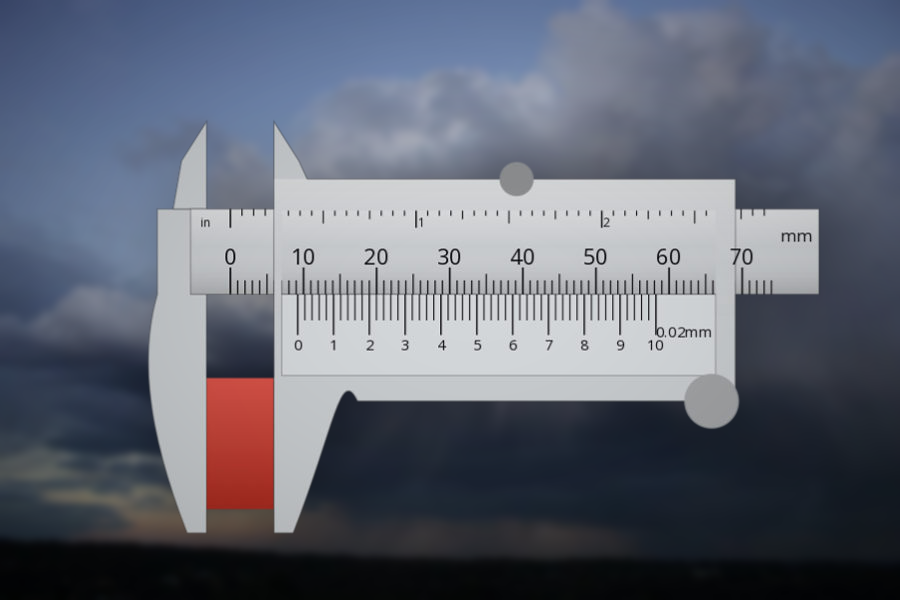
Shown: 9.2 mm
